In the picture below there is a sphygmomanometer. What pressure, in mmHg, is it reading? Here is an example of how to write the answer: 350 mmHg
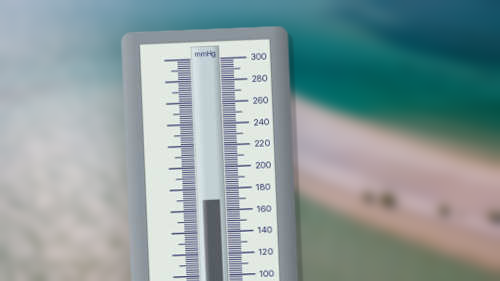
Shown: 170 mmHg
